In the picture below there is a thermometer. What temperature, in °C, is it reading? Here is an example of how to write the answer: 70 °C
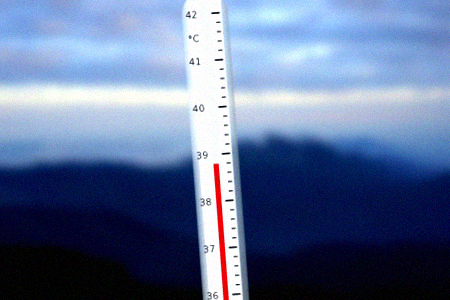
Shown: 38.8 °C
